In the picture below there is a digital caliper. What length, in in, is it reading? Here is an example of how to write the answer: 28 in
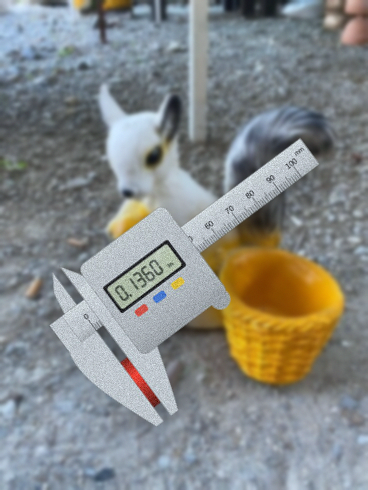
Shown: 0.1360 in
